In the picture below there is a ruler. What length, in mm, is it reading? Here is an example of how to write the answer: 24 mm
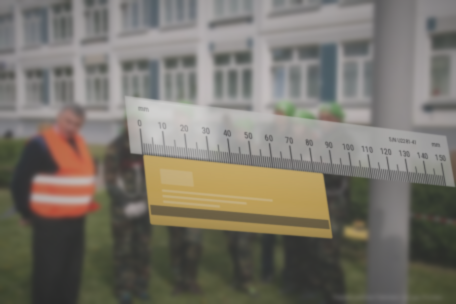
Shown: 85 mm
